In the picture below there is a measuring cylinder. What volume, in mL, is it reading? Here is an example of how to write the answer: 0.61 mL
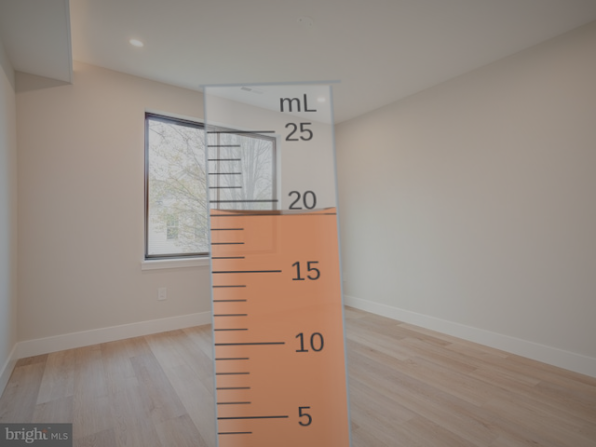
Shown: 19 mL
